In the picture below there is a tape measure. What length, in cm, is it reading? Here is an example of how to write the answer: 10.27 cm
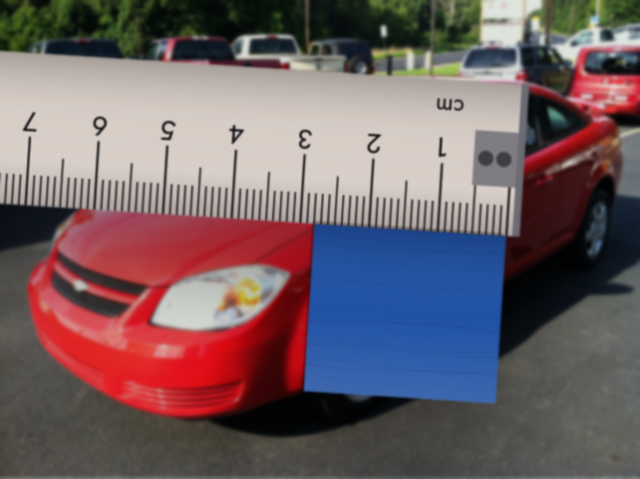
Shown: 2.8 cm
